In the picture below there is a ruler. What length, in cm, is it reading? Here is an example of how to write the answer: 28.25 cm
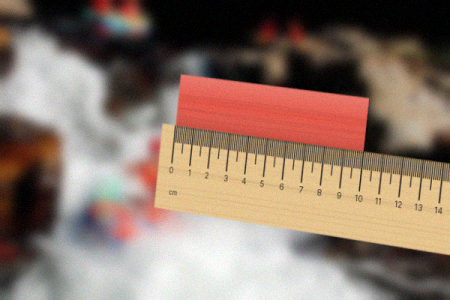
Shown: 10 cm
